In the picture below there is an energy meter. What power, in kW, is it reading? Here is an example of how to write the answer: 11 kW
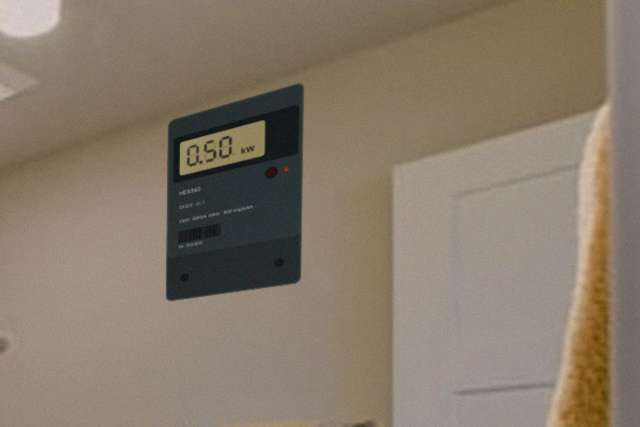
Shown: 0.50 kW
